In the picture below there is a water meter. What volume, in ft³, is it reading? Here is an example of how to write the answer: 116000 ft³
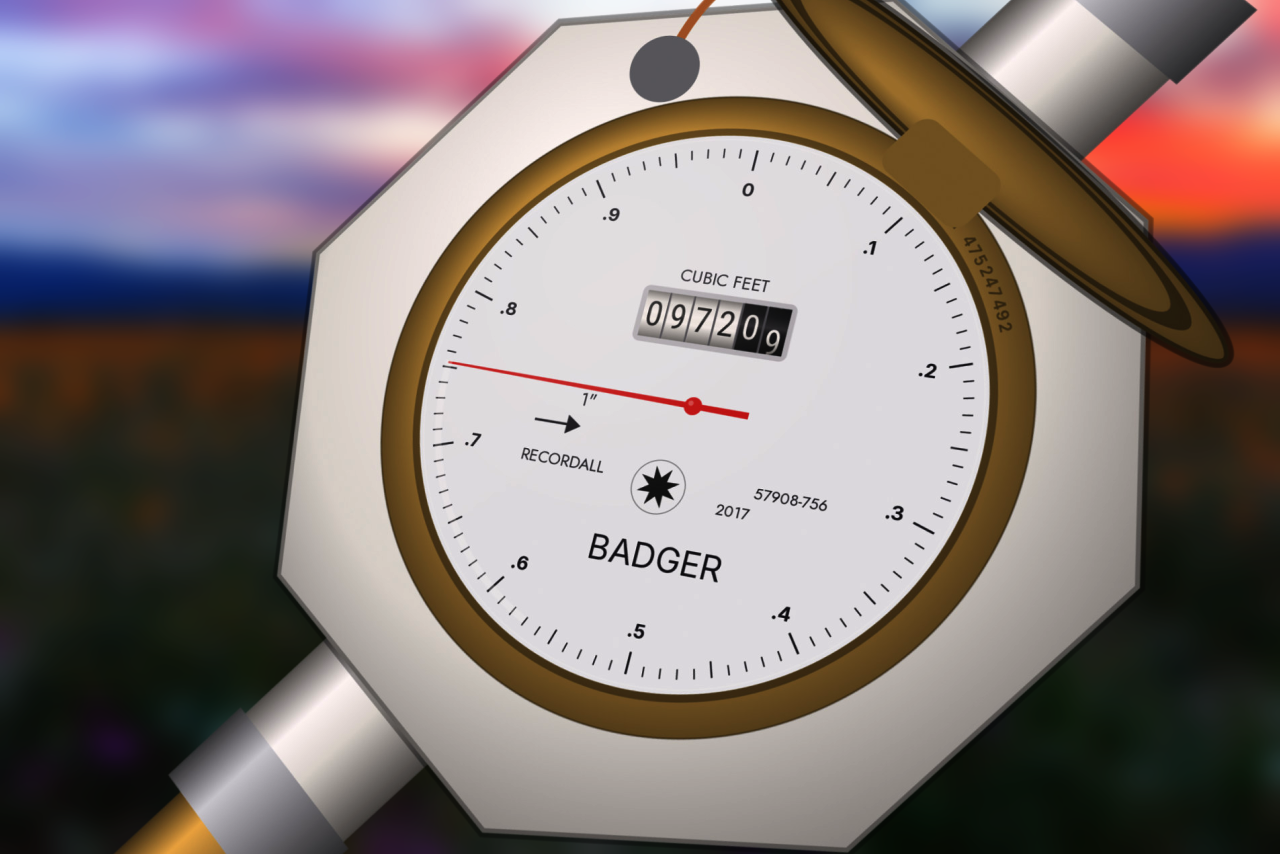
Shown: 97208.75 ft³
